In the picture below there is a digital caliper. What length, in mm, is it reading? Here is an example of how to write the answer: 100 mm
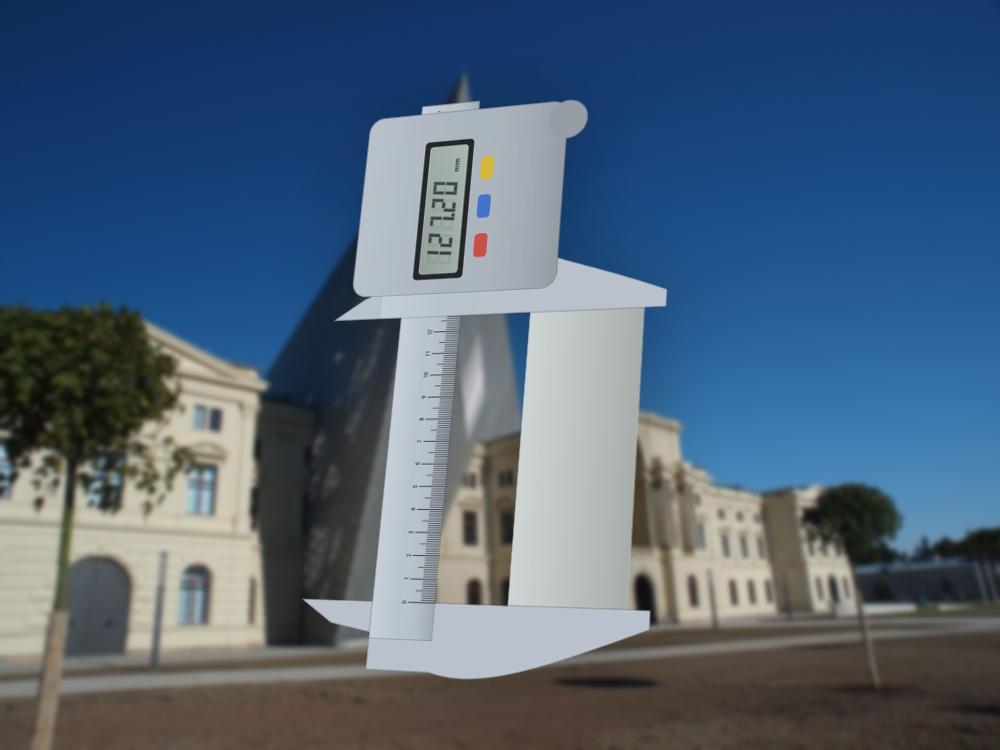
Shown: 127.20 mm
